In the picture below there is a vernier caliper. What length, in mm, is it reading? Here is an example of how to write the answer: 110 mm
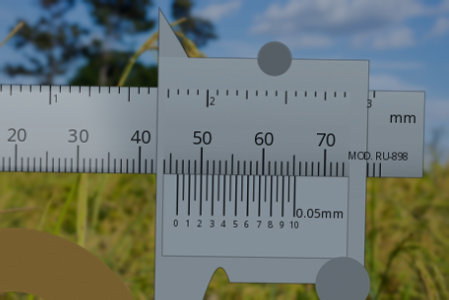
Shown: 46.2 mm
